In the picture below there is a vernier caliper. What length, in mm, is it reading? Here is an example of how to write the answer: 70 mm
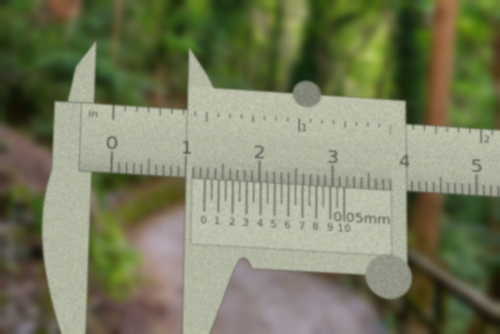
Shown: 12.6 mm
